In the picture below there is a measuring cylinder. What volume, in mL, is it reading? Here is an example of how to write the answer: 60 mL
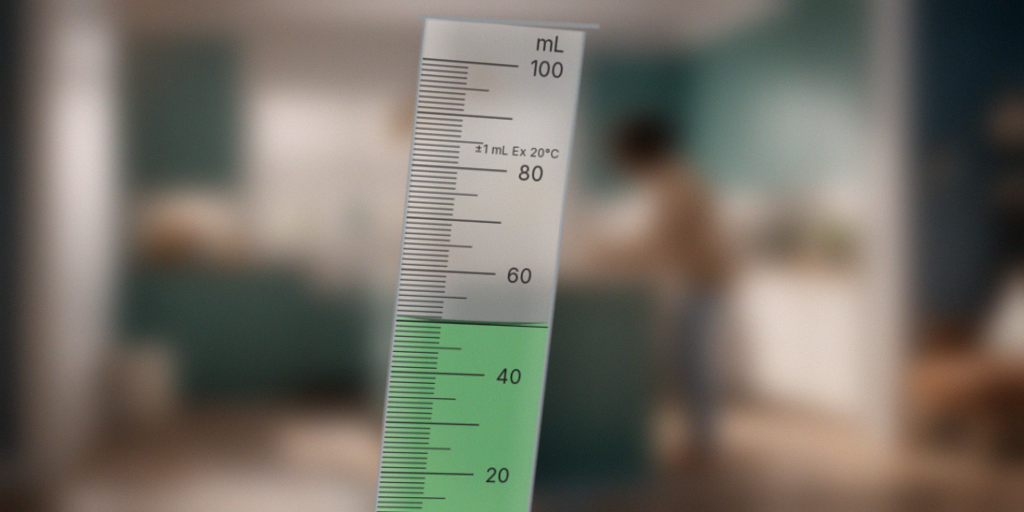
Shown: 50 mL
